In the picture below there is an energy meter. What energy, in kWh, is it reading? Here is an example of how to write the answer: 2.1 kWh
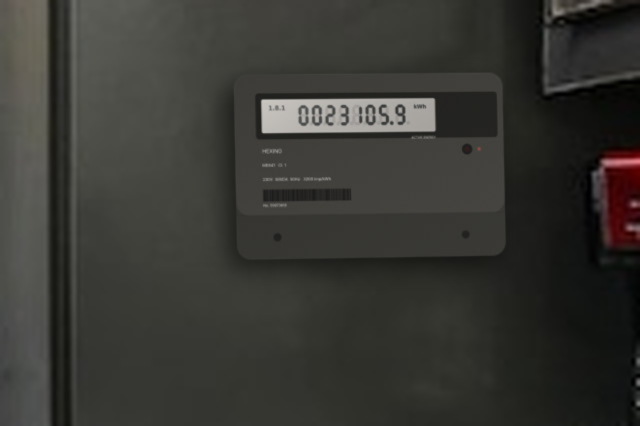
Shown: 23105.9 kWh
